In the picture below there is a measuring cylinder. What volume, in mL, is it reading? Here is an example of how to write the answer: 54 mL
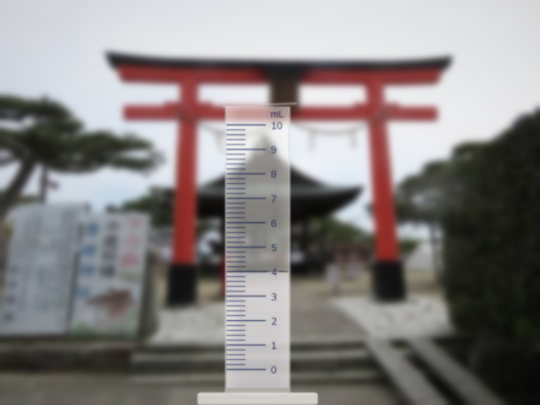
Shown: 4 mL
